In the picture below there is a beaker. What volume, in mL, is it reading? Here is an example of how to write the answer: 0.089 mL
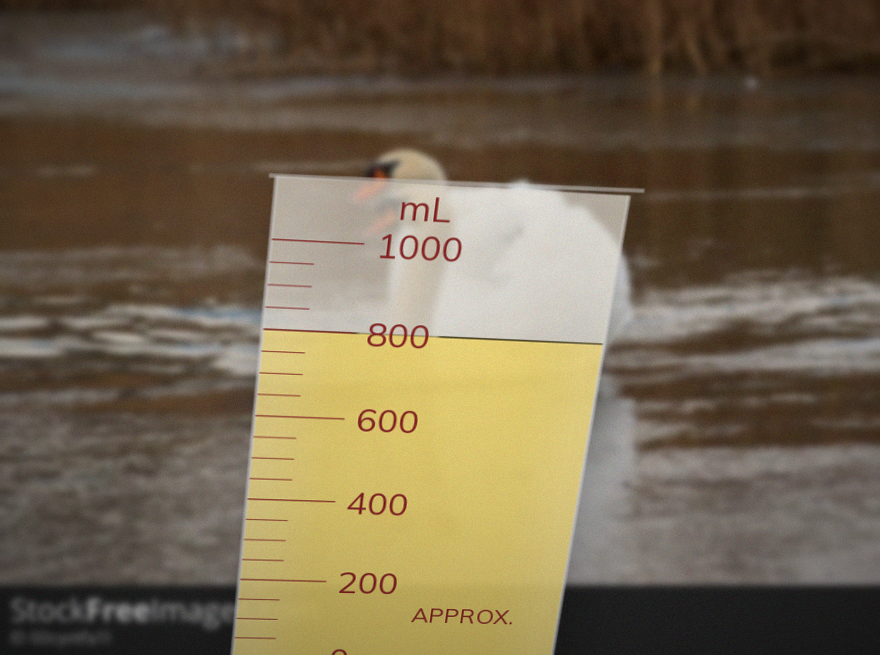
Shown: 800 mL
